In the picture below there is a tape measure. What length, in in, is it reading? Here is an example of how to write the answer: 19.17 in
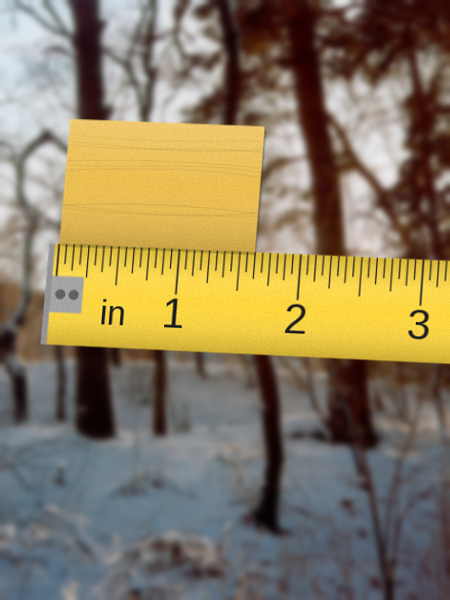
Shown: 1.625 in
